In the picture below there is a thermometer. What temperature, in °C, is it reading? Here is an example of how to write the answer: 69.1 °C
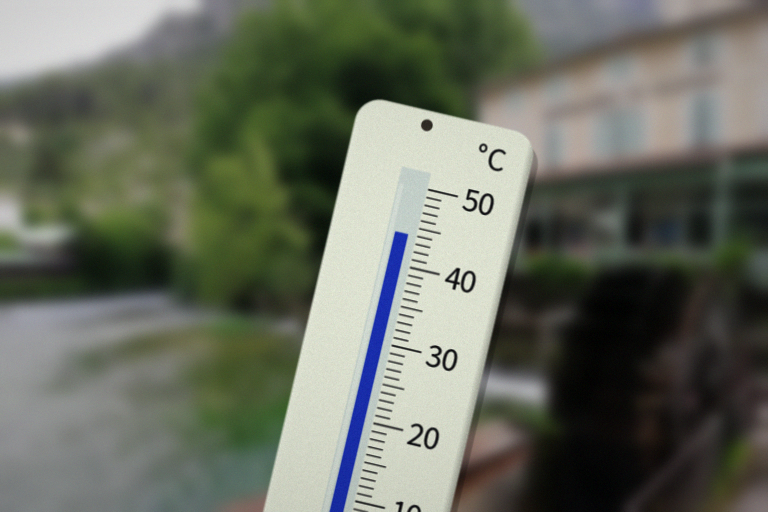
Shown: 44 °C
